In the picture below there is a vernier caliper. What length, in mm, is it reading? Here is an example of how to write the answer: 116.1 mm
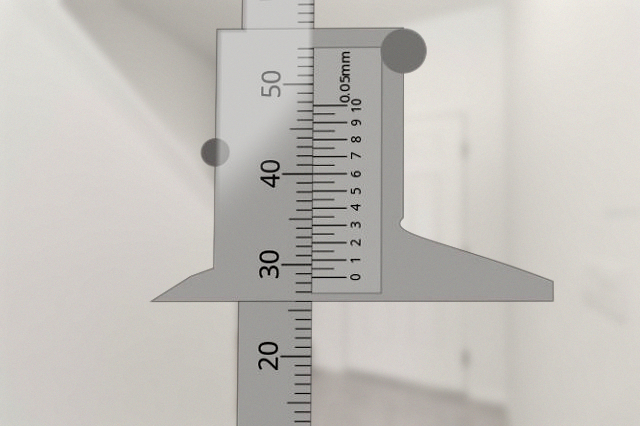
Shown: 28.6 mm
